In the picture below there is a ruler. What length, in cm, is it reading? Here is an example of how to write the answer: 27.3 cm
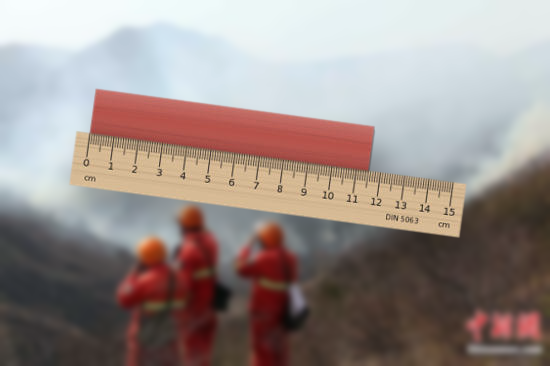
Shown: 11.5 cm
